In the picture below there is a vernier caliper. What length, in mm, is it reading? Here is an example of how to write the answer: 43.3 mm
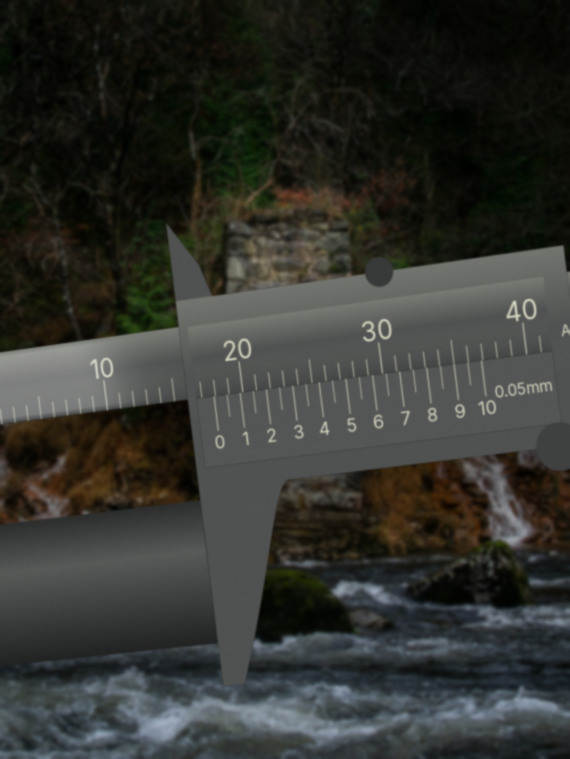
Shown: 17.9 mm
